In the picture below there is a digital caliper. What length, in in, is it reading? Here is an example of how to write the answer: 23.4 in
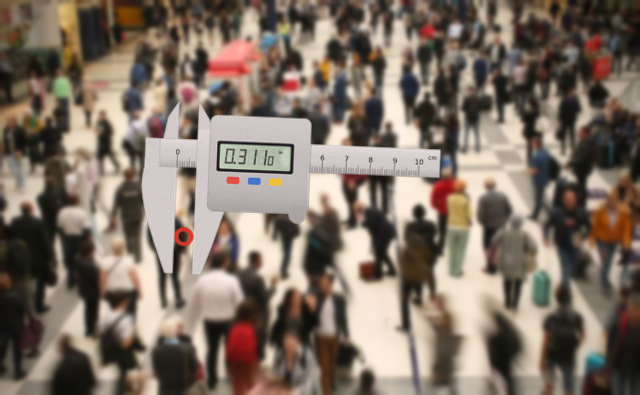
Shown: 0.3110 in
